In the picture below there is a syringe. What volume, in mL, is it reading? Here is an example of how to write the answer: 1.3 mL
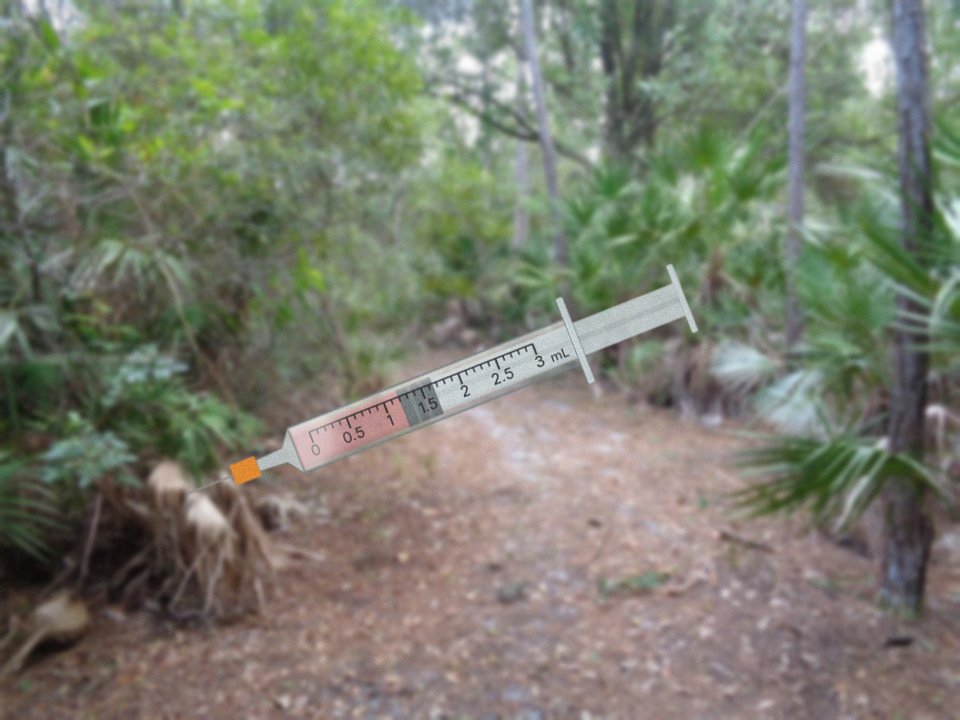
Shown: 1.2 mL
